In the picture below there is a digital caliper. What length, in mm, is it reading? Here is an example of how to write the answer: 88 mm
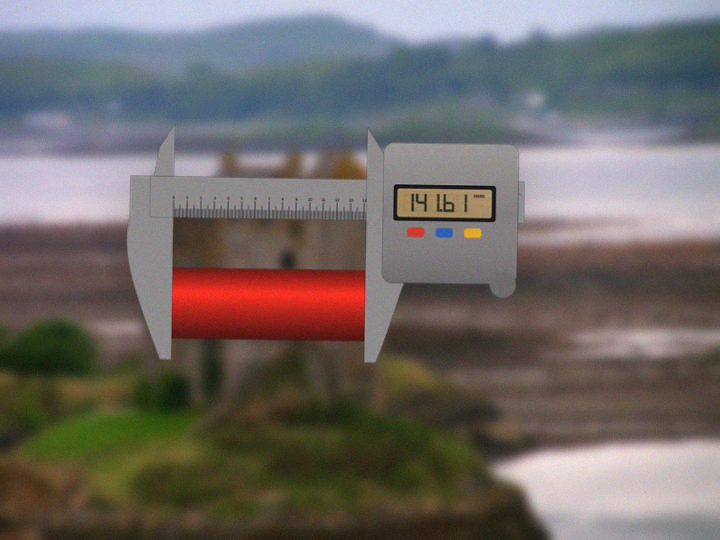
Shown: 141.61 mm
